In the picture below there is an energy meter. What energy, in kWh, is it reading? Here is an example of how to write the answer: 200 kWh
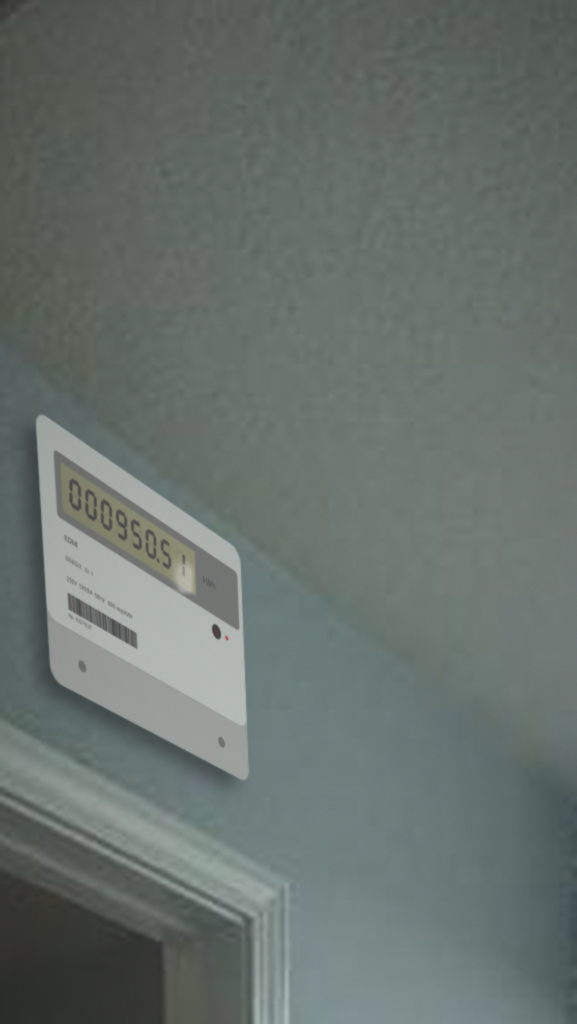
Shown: 950.51 kWh
